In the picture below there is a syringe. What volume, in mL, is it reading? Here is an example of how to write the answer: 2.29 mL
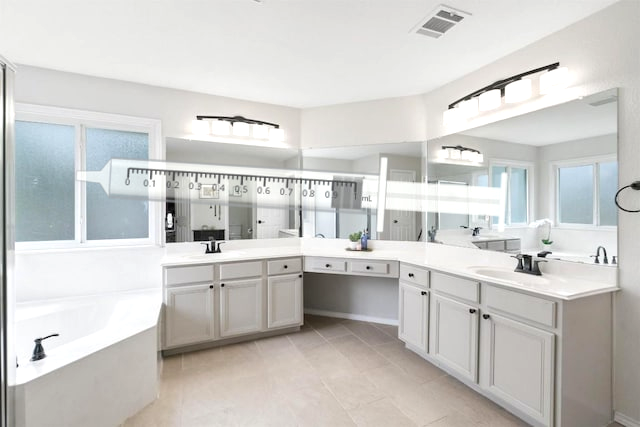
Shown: 0.9 mL
